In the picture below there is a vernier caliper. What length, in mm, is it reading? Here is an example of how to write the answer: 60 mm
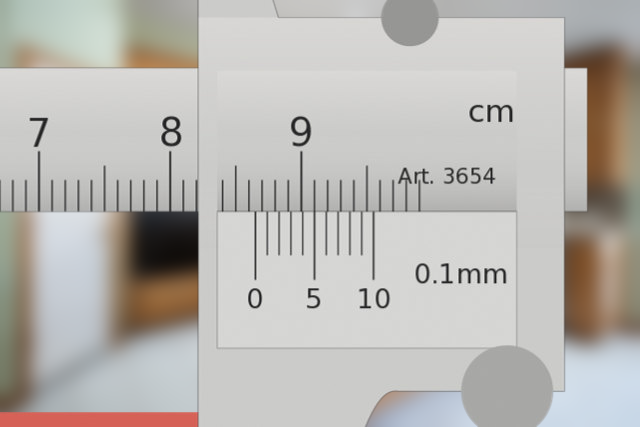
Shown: 86.5 mm
